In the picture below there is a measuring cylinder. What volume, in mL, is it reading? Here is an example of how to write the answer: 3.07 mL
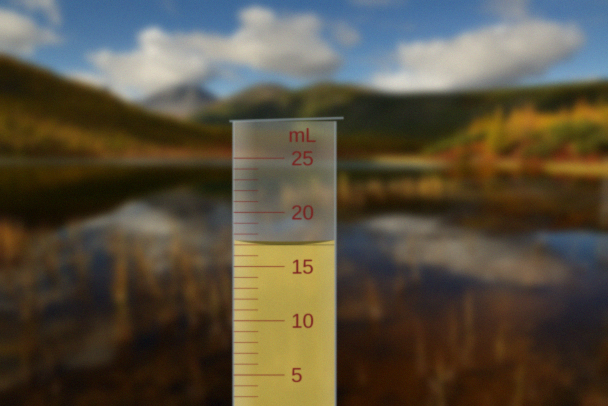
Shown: 17 mL
